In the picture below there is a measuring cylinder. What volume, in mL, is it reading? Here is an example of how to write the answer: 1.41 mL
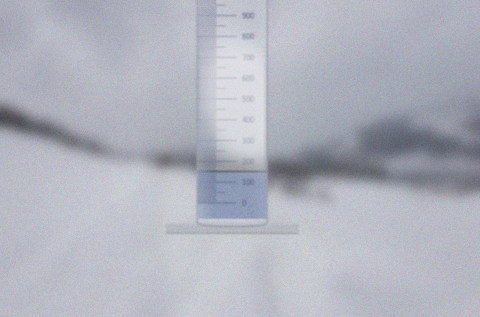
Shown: 150 mL
